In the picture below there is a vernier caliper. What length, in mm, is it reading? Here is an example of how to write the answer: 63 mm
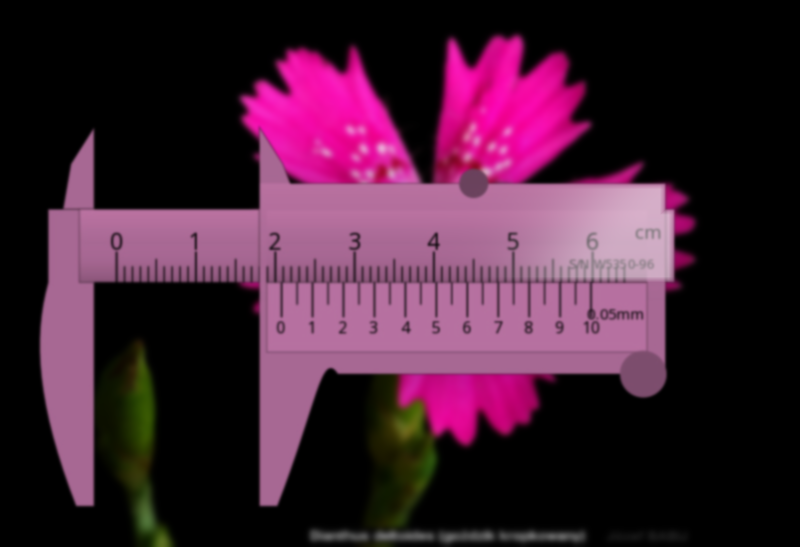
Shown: 20.8 mm
